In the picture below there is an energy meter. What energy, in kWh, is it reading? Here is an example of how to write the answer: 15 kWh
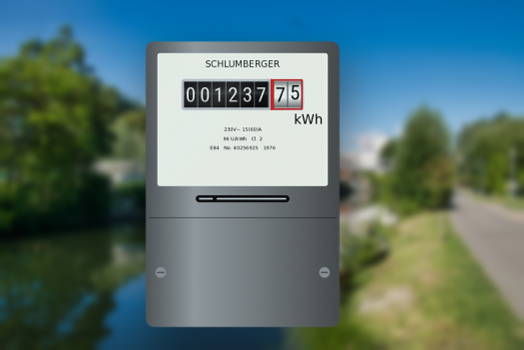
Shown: 1237.75 kWh
